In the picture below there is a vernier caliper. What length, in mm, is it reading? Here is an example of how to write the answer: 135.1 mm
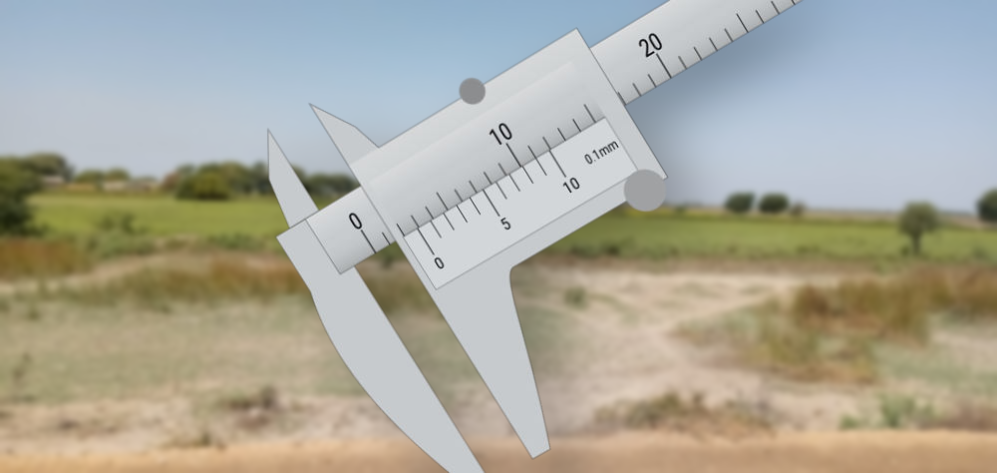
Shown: 2.9 mm
